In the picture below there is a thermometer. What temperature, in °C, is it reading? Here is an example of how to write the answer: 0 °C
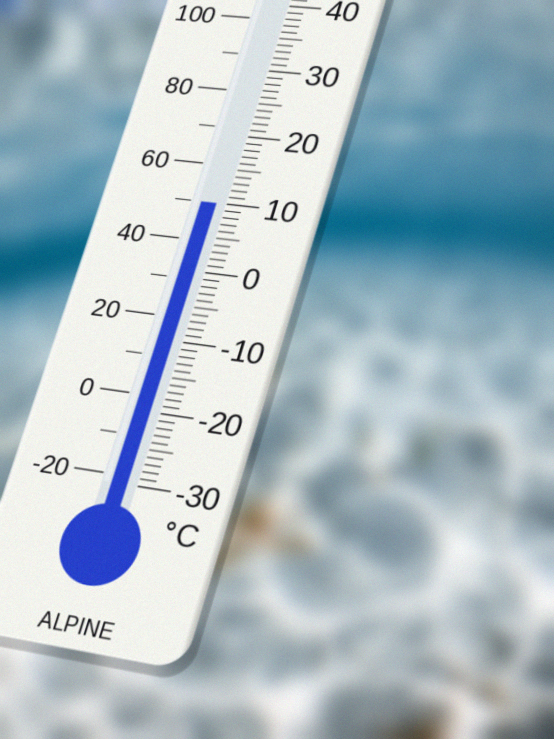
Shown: 10 °C
